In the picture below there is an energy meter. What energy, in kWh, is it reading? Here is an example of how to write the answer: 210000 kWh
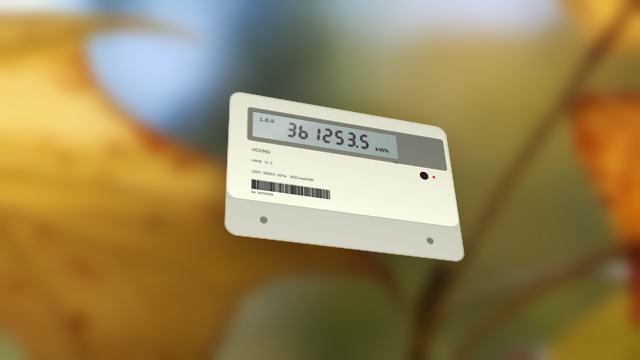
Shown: 361253.5 kWh
